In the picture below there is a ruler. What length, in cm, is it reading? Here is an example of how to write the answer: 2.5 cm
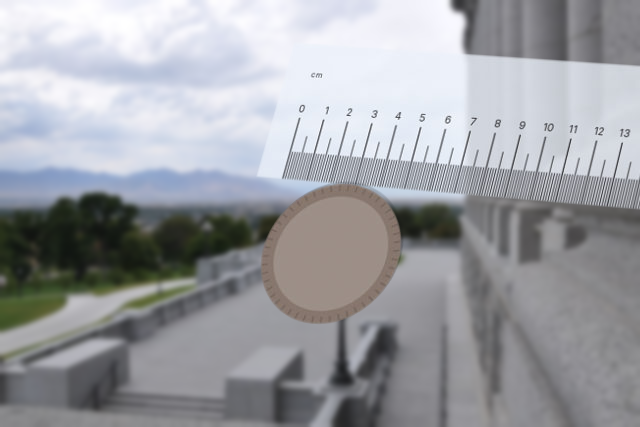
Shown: 5.5 cm
